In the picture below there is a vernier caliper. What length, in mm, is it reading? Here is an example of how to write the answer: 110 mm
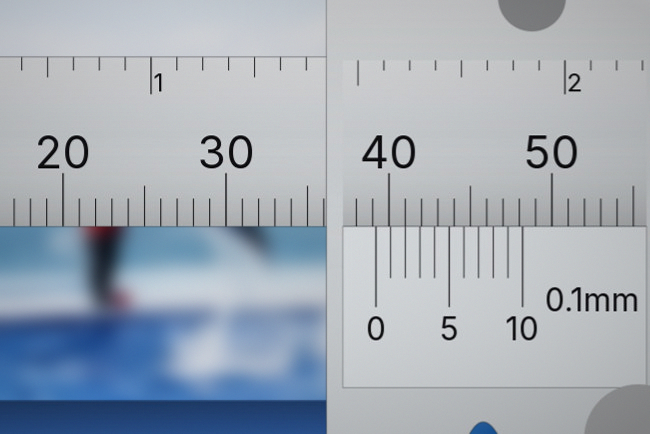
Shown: 39.2 mm
